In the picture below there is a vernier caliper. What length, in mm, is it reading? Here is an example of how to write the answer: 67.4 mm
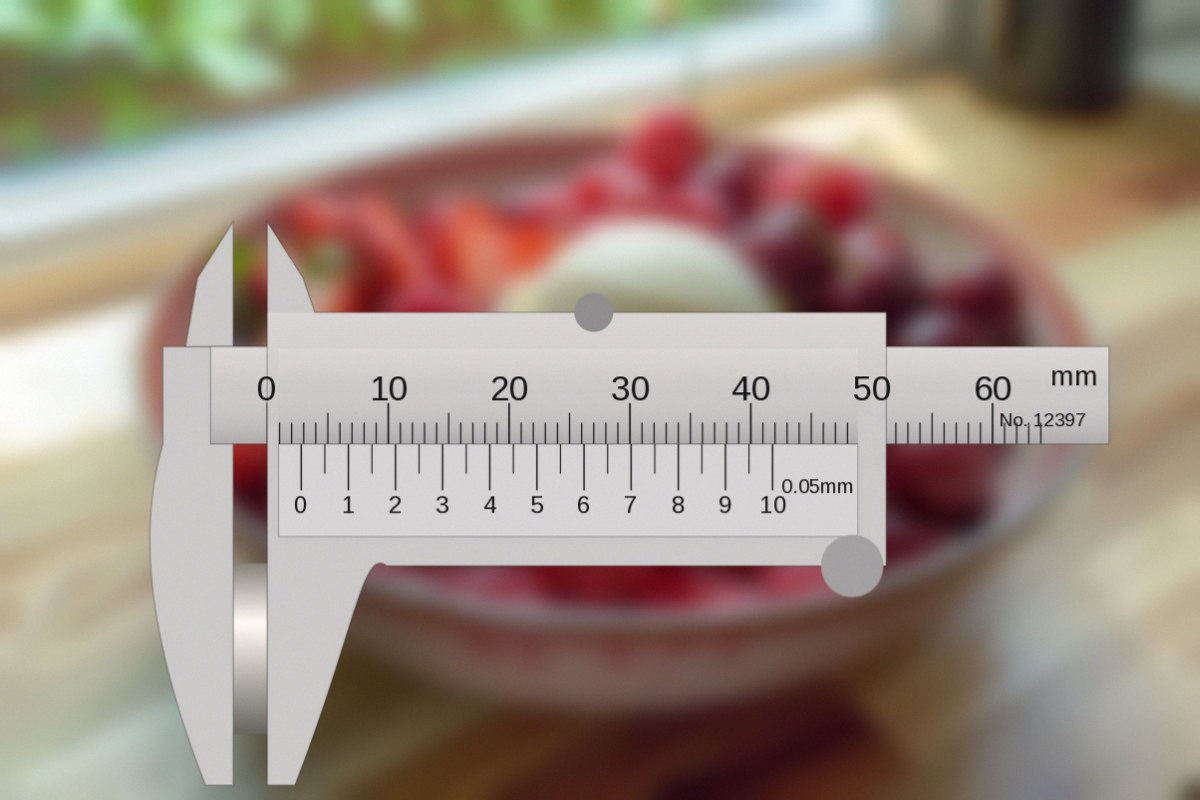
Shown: 2.8 mm
